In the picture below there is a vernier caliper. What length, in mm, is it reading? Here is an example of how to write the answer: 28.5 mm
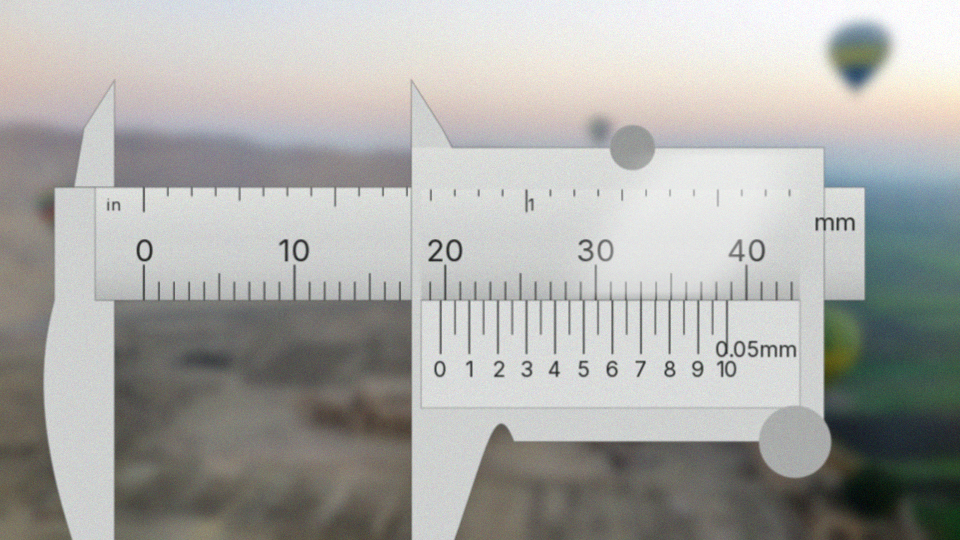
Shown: 19.7 mm
